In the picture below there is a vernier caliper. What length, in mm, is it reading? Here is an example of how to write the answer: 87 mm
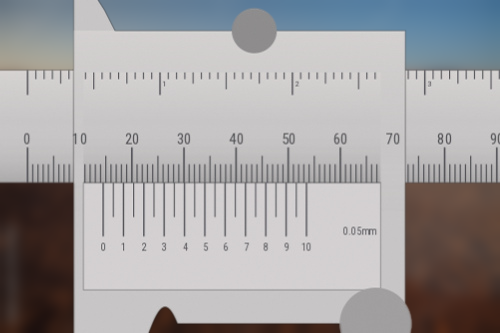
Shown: 14.5 mm
